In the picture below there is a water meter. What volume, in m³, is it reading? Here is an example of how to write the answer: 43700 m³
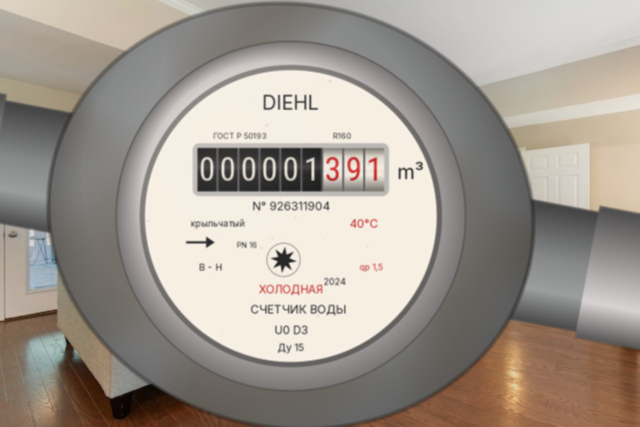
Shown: 1.391 m³
